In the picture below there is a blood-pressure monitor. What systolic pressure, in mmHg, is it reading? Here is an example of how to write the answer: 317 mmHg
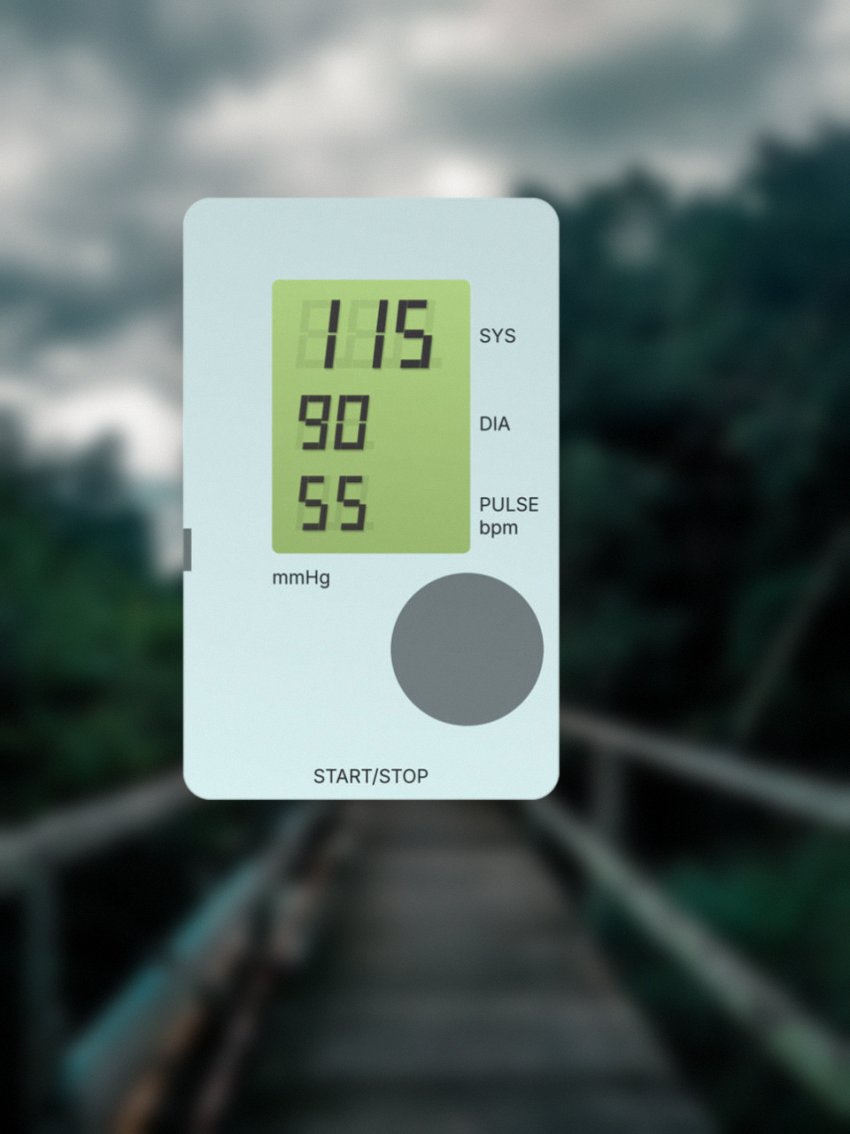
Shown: 115 mmHg
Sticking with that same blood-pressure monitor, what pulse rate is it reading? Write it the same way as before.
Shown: 55 bpm
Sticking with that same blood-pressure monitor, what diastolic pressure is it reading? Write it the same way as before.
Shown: 90 mmHg
